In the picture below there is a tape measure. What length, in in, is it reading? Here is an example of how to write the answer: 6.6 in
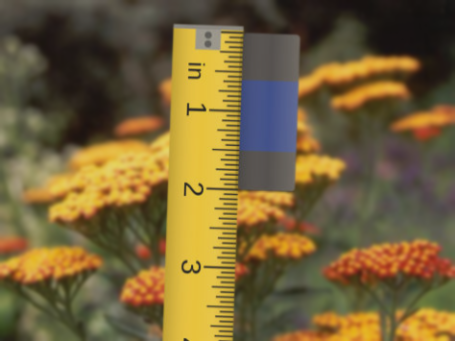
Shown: 2 in
